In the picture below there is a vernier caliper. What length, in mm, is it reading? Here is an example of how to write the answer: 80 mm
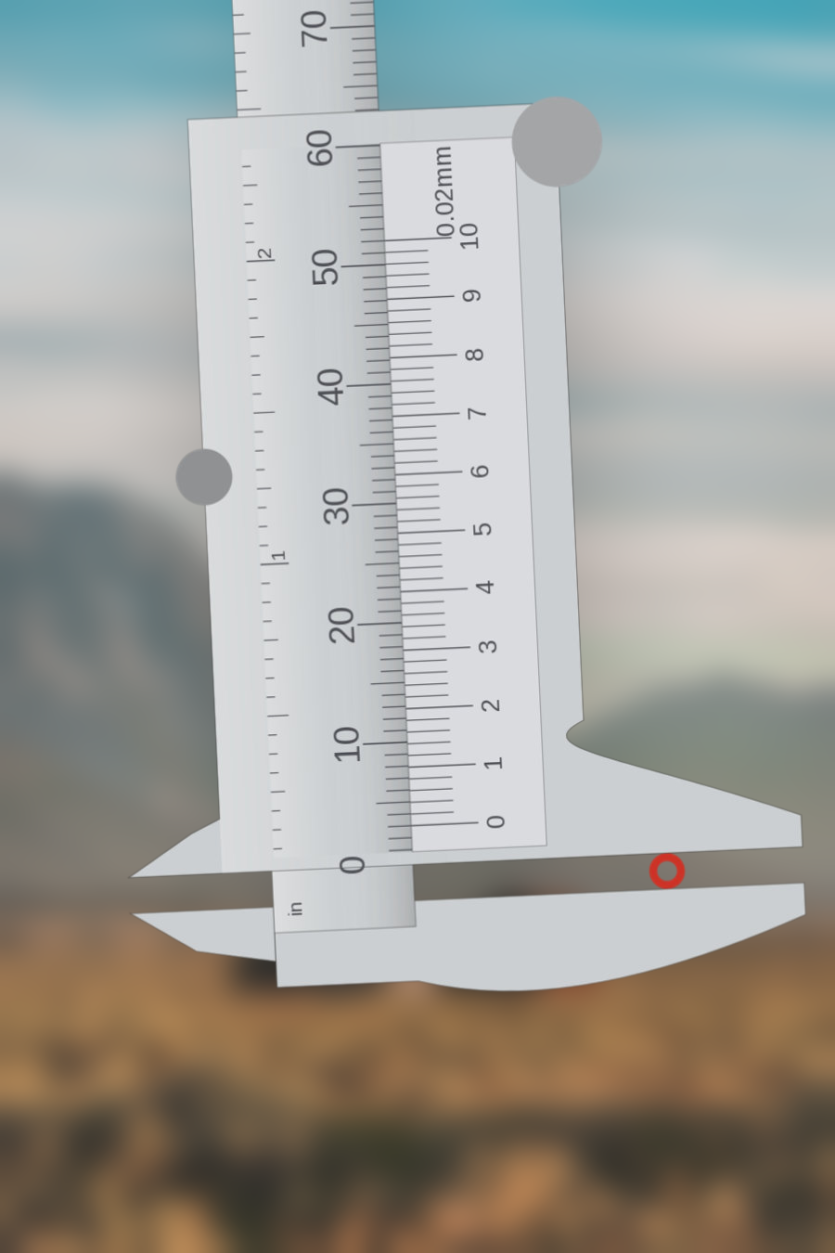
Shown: 3.0 mm
